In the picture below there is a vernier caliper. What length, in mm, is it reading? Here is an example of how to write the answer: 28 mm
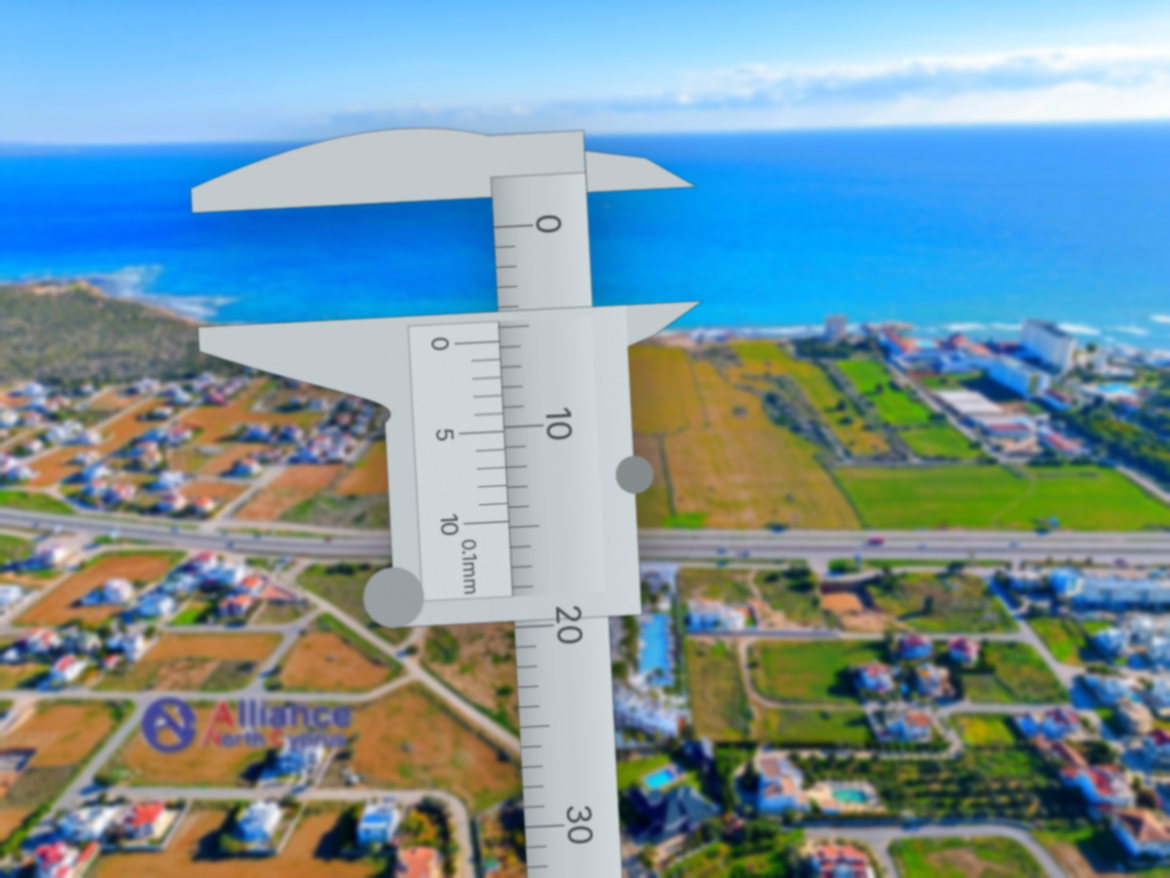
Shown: 5.7 mm
